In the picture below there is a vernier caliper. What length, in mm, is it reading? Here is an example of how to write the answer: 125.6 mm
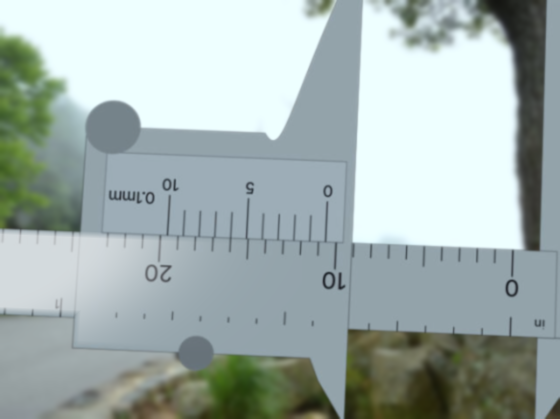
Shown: 10.6 mm
